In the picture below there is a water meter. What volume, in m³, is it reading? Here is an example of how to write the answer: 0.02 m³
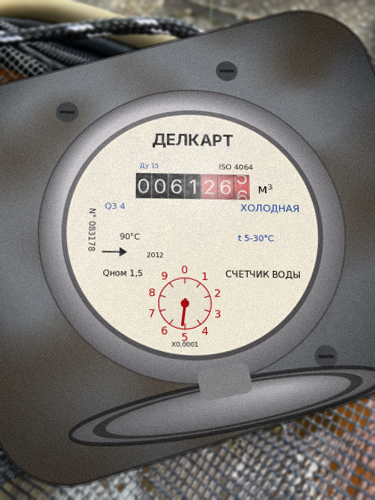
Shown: 61.2655 m³
